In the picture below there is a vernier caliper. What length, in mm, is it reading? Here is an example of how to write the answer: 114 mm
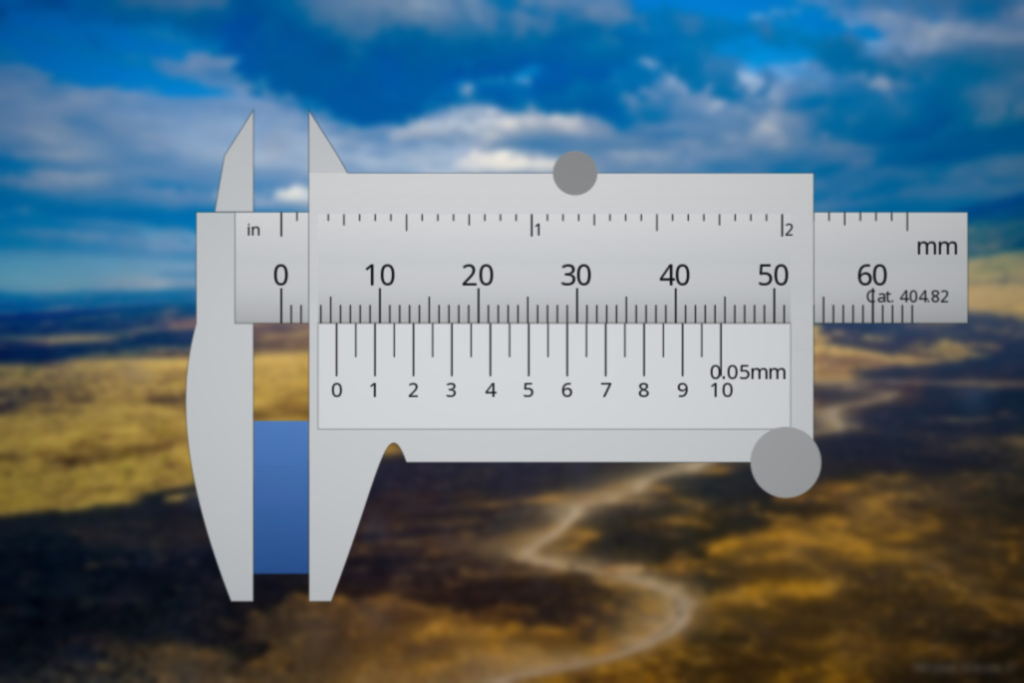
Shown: 5.6 mm
